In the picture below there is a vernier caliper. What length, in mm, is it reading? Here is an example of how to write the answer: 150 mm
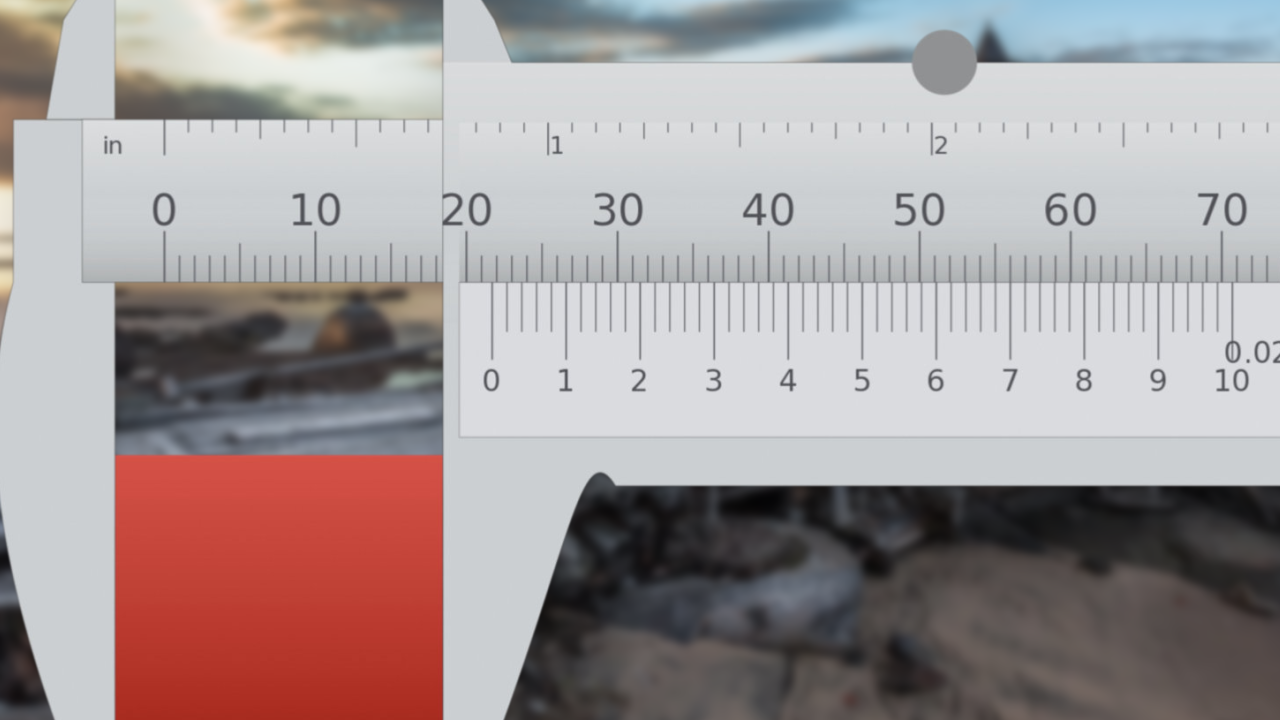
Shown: 21.7 mm
